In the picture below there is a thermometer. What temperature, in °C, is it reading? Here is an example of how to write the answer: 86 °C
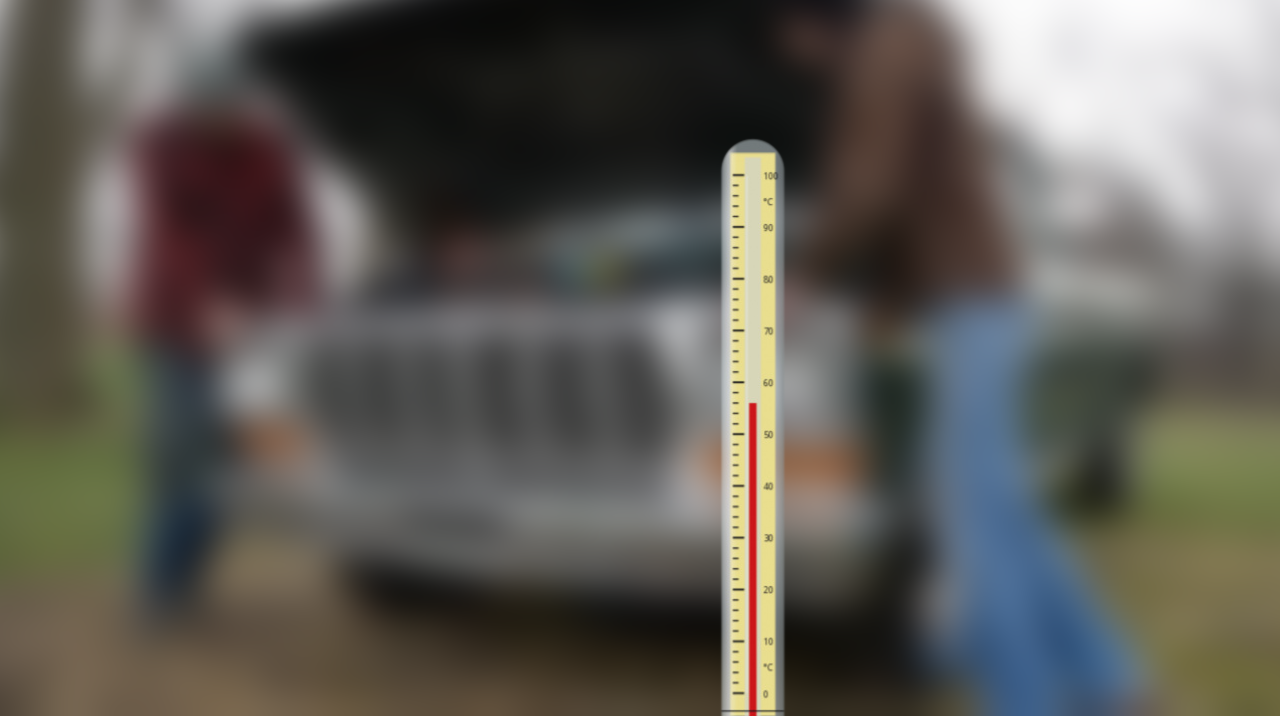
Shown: 56 °C
